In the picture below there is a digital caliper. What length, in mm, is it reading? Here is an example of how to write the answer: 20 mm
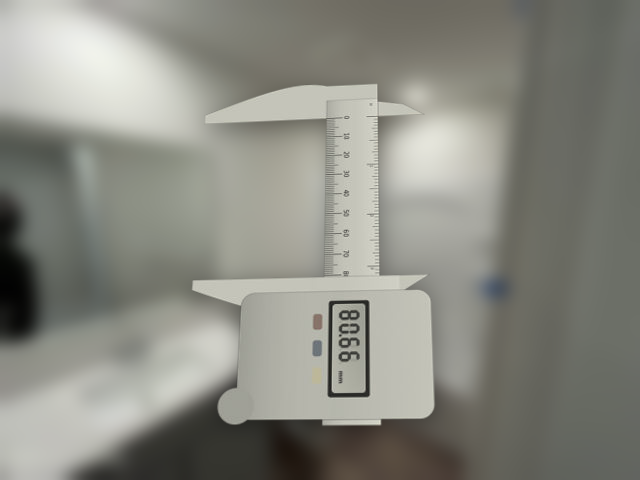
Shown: 80.66 mm
